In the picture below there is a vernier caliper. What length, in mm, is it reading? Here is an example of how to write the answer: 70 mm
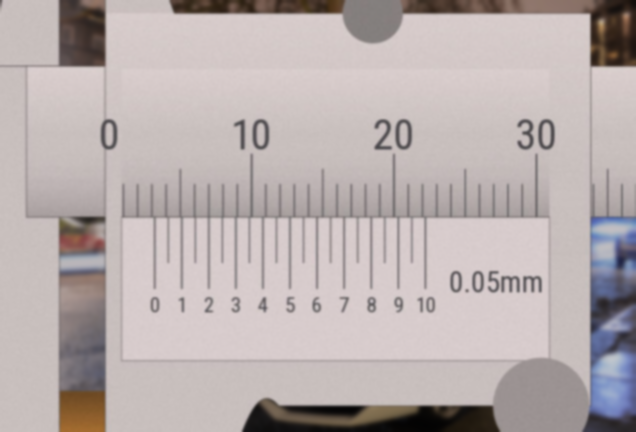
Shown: 3.2 mm
